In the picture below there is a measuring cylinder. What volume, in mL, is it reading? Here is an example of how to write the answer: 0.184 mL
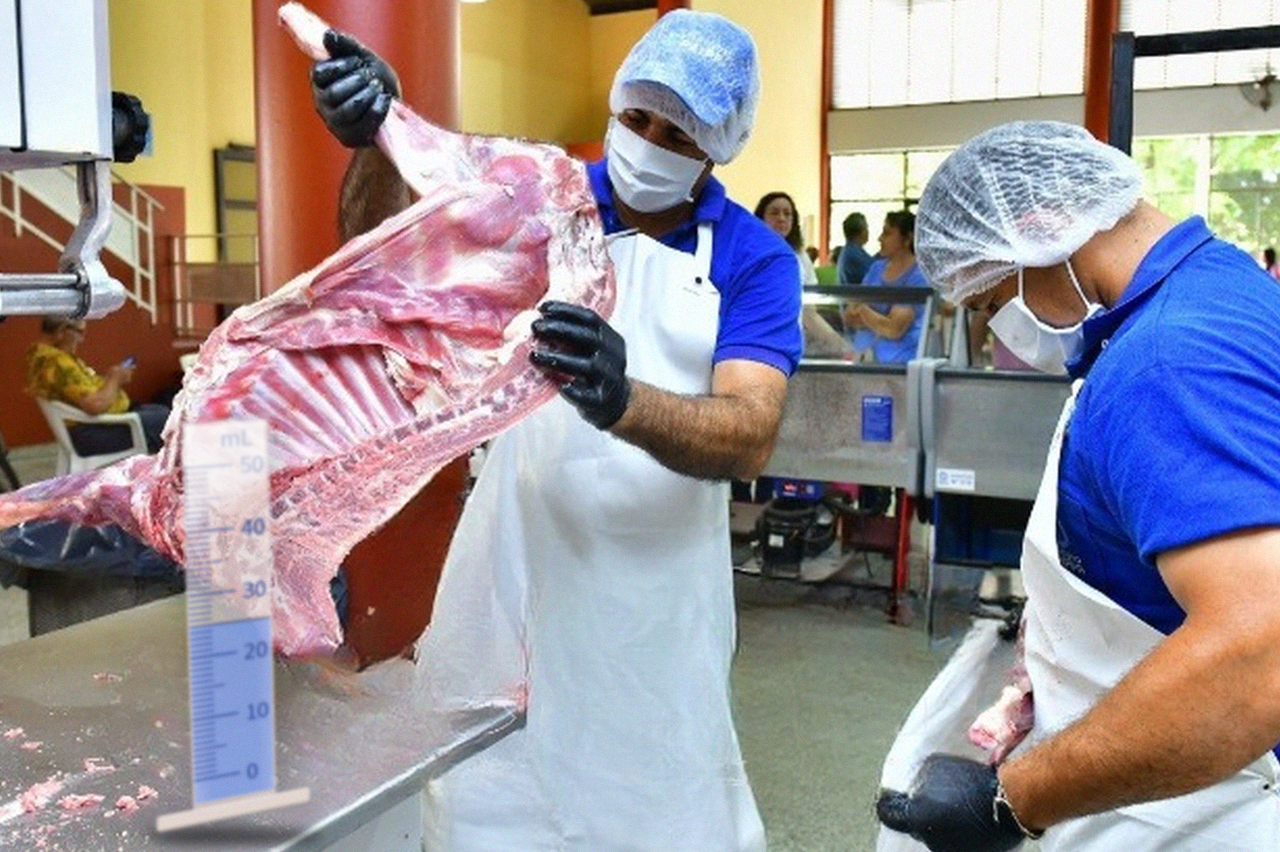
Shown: 25 mL
